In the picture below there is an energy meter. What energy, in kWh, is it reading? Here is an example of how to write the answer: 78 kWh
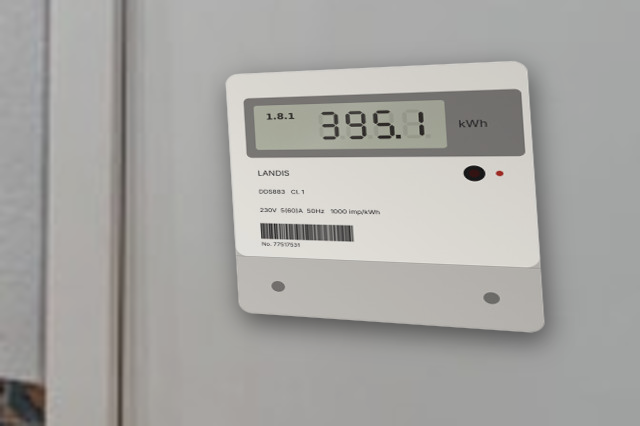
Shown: 395.1 kWh
